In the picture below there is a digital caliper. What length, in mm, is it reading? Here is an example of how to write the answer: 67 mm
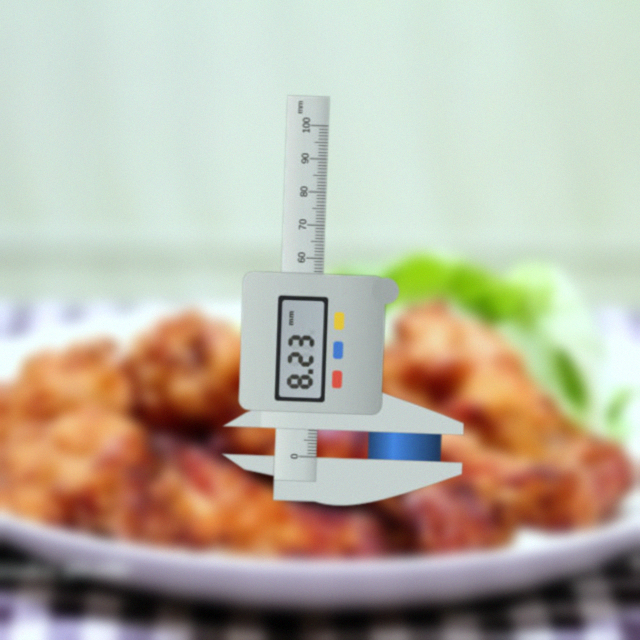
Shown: 8.23 mm
